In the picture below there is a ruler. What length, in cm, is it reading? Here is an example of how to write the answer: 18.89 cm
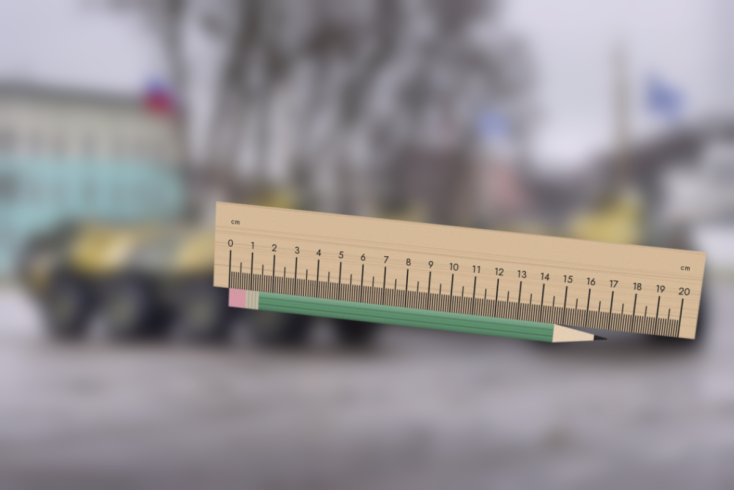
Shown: 17 cm
